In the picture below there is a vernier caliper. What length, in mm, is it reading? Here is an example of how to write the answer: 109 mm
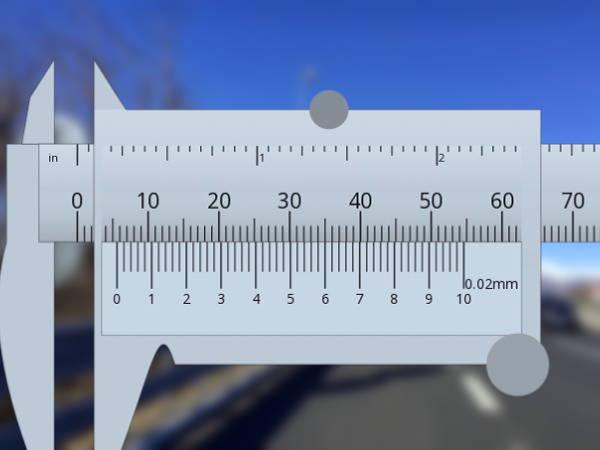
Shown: 5.6 mm
